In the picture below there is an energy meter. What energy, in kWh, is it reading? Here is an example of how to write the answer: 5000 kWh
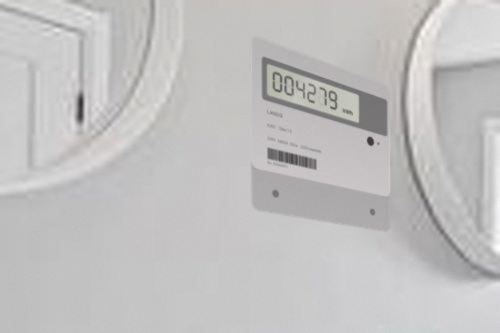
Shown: 4279 kWh
